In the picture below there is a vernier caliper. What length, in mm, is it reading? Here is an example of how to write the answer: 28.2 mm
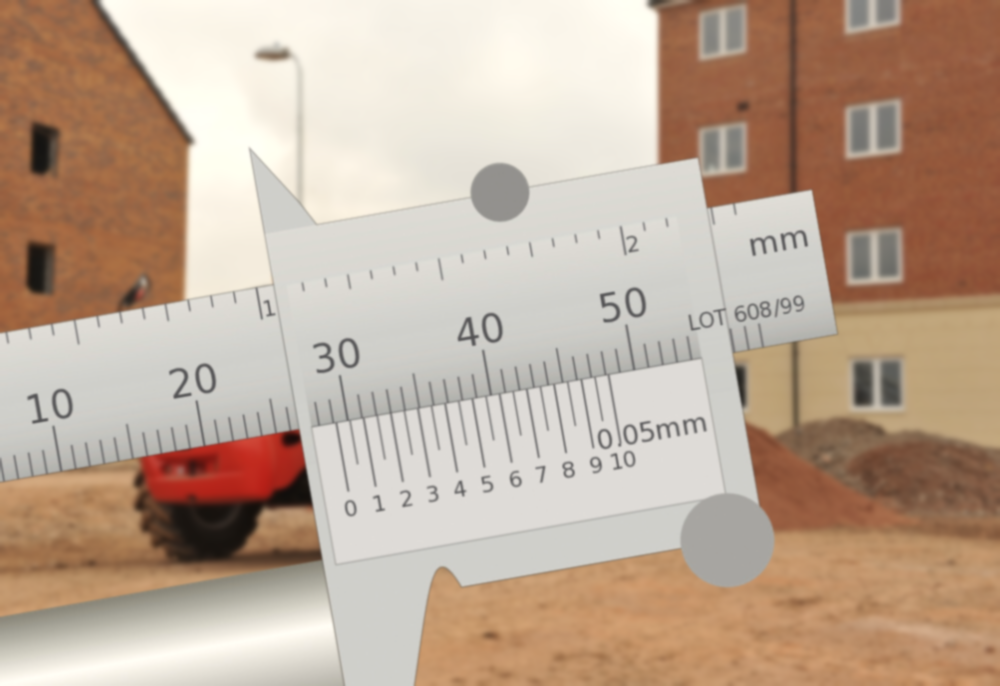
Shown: 29.2 mm
